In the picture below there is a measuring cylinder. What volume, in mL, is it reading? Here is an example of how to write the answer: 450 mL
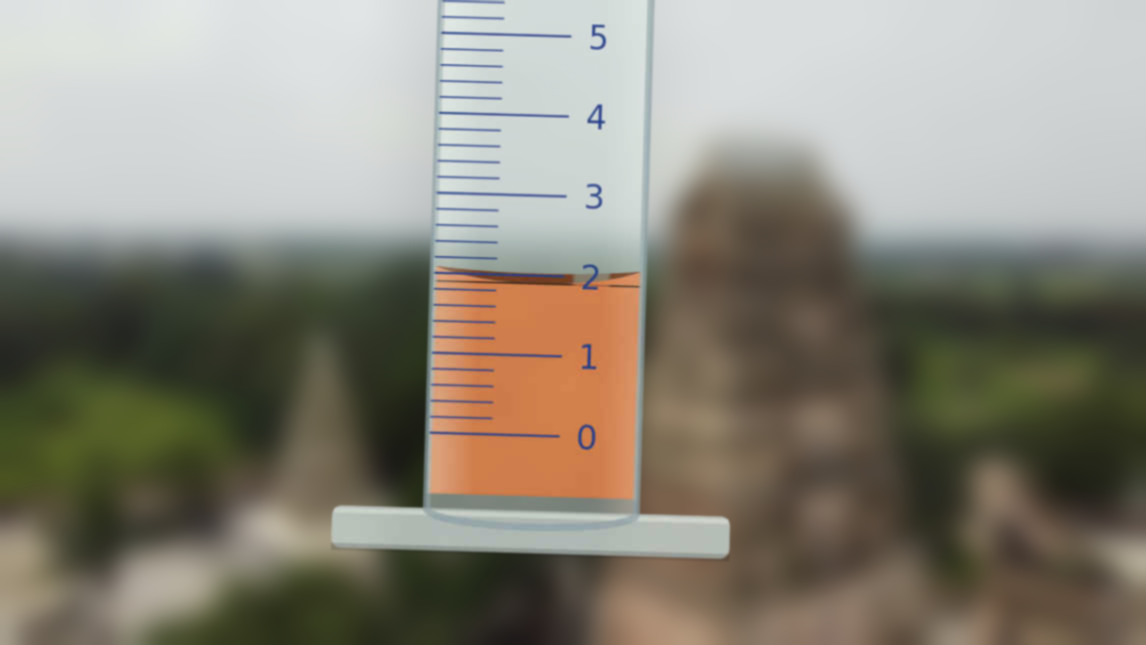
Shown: 1.9 mL
